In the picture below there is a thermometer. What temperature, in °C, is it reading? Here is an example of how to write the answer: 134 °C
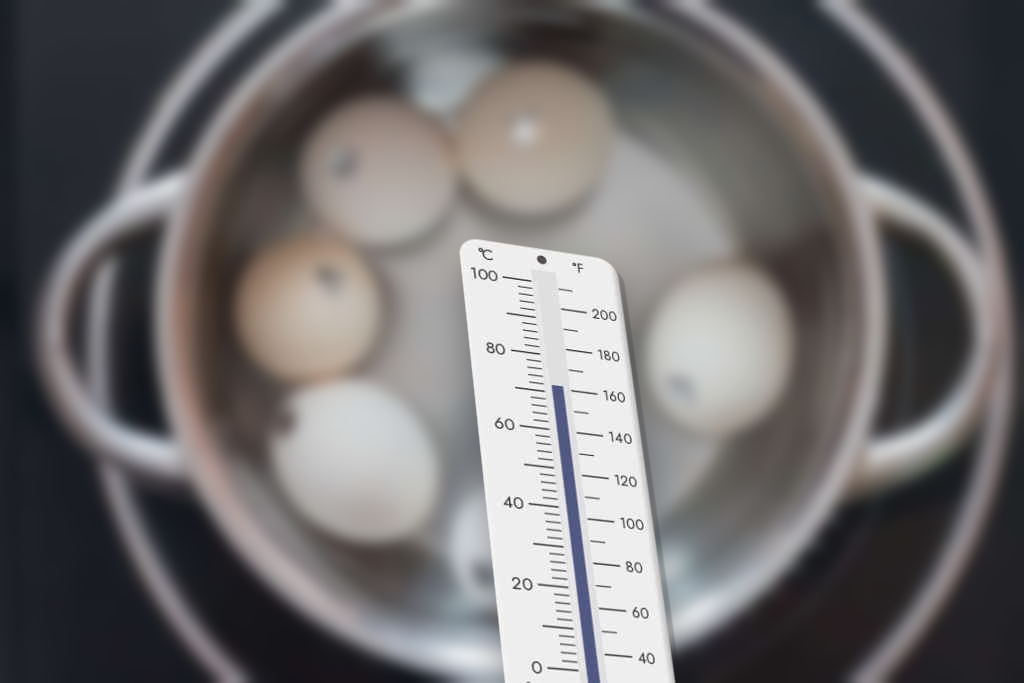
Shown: 72 °C
